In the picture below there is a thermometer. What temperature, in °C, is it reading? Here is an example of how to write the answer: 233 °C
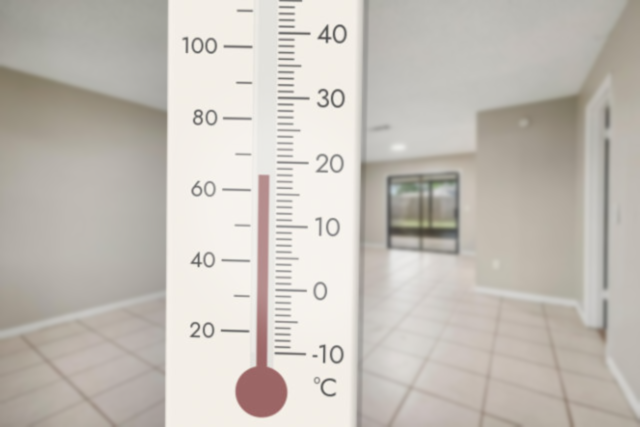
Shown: 18 °C
